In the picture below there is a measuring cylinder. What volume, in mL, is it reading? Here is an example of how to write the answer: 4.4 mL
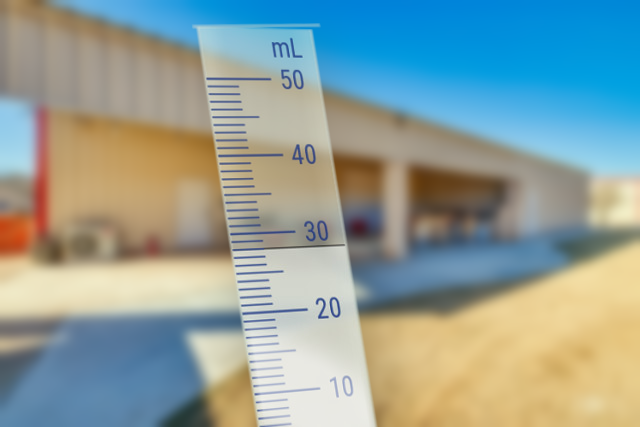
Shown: 28 mL
